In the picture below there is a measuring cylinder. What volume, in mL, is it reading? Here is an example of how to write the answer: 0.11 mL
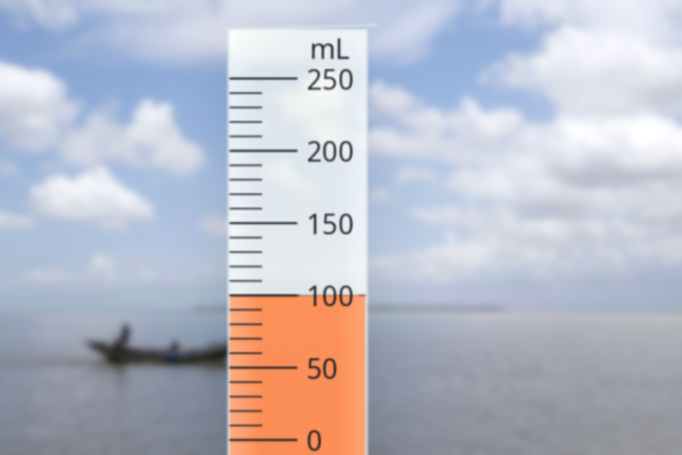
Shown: 100 mL
